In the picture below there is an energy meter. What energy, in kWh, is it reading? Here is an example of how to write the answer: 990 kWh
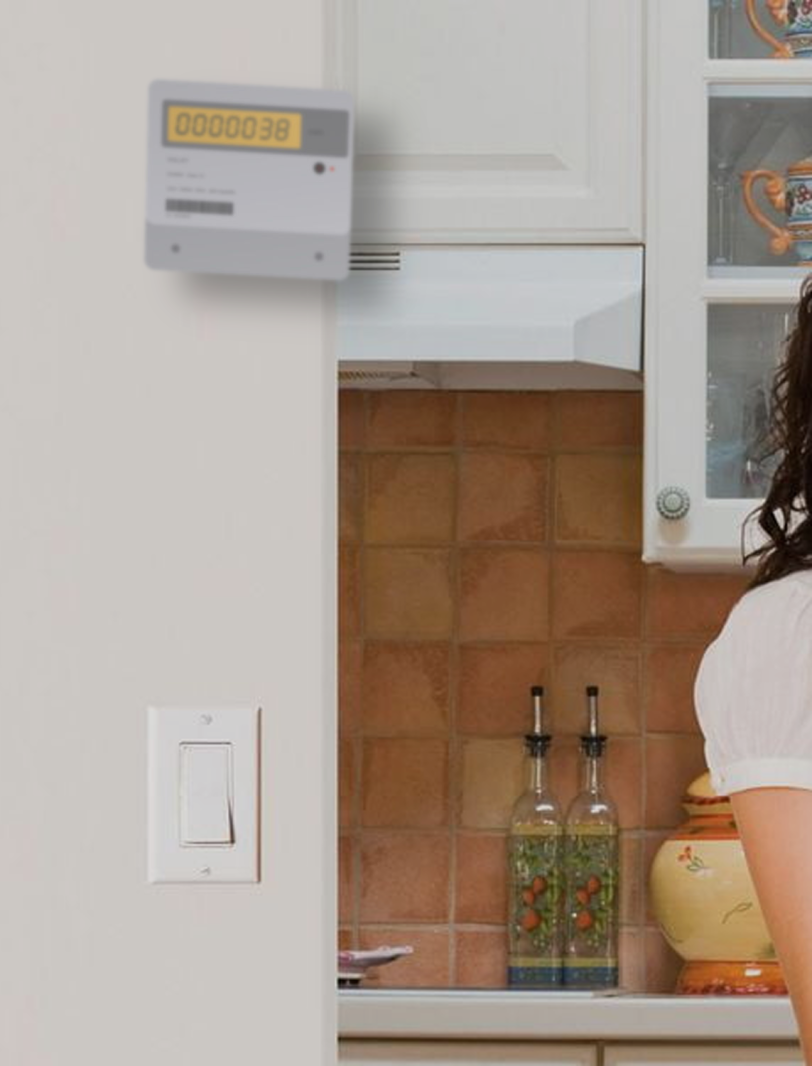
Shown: 38 kWh
